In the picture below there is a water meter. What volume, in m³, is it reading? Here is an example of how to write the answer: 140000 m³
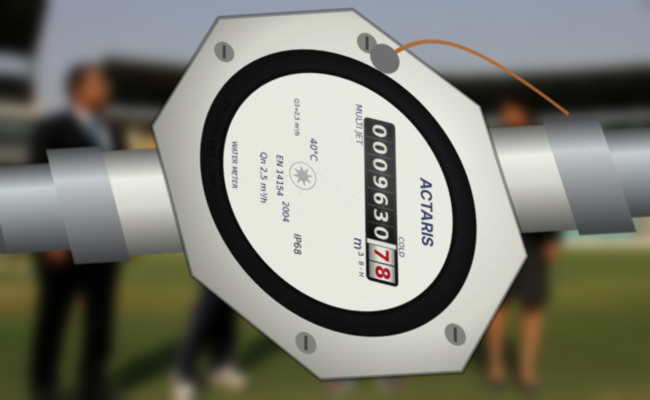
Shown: 9630.78 m³
